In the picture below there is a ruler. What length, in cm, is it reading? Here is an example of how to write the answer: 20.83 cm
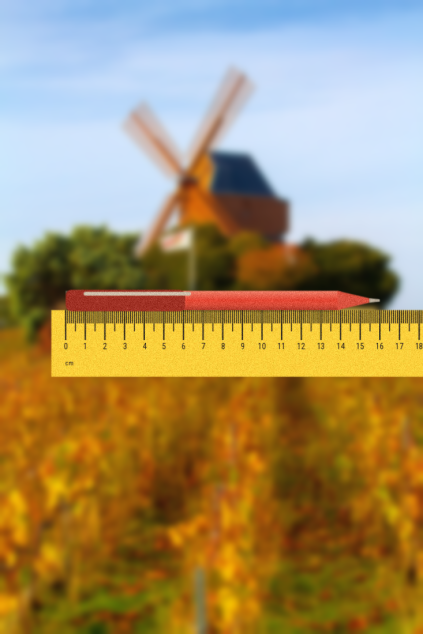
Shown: 16 cm
